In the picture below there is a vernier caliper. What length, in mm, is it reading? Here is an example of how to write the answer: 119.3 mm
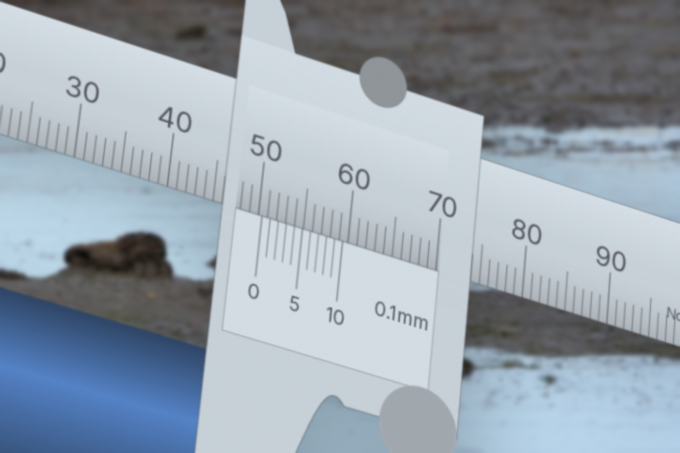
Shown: 50.4 mm
